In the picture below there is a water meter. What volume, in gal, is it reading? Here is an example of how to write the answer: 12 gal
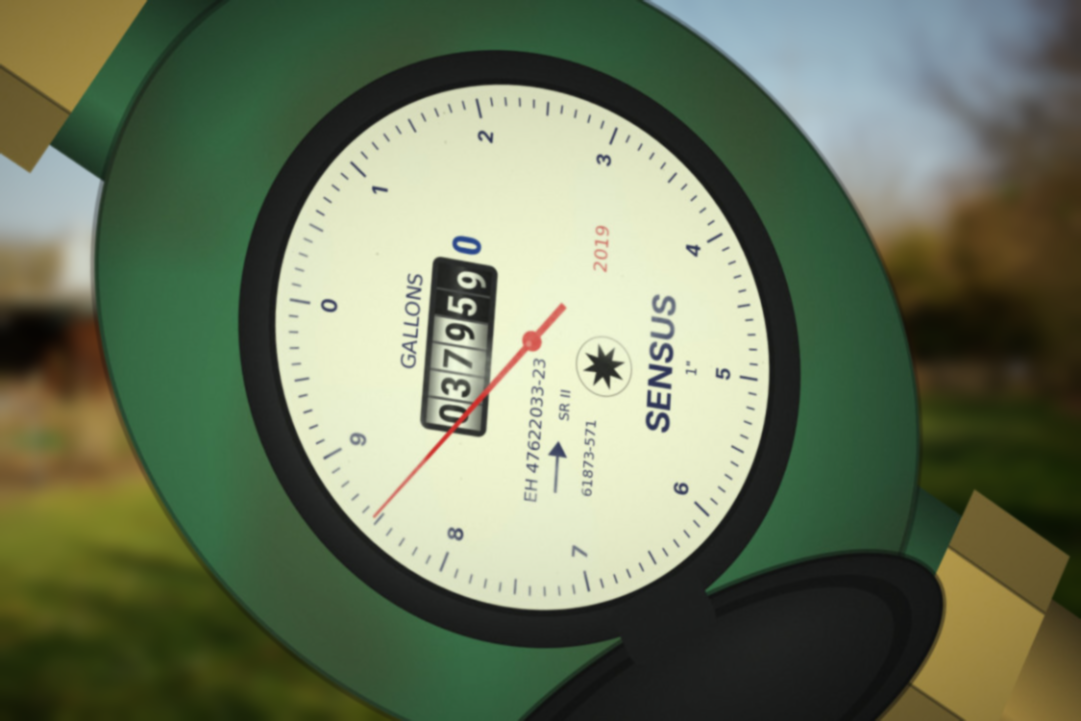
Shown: 379588.5 gal
